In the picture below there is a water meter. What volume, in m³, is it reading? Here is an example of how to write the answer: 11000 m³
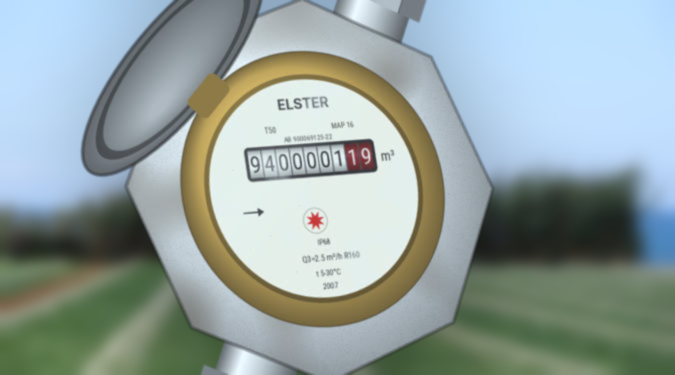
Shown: 9400001.19 m³
